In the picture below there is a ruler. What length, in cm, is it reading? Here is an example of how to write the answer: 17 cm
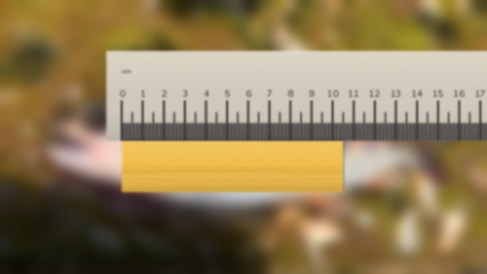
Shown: 10.5 cm
